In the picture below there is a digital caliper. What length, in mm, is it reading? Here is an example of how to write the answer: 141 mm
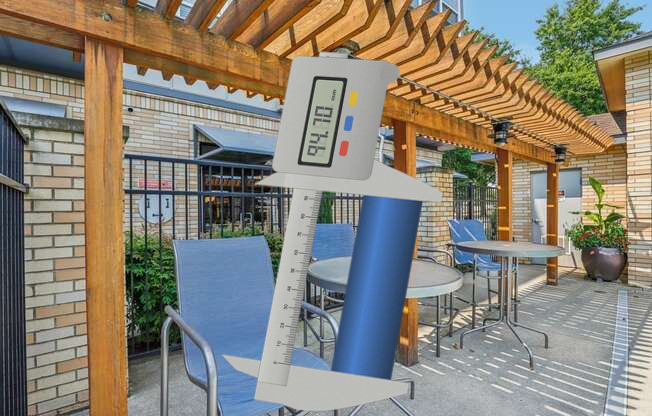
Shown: 94.70 mm
